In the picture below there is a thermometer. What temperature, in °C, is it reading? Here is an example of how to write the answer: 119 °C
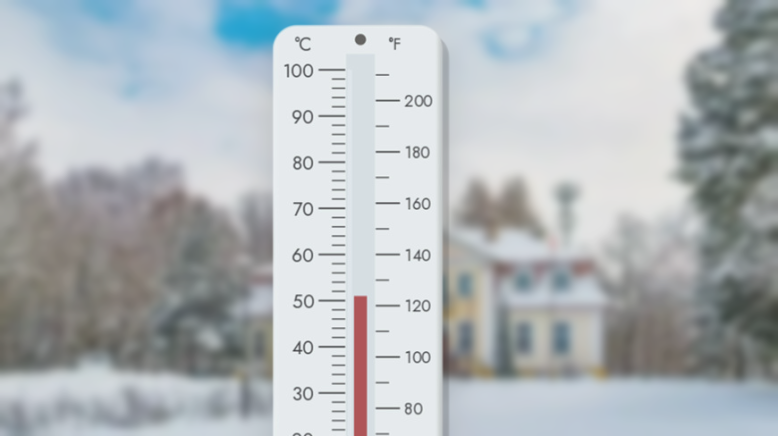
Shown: 51 °C
